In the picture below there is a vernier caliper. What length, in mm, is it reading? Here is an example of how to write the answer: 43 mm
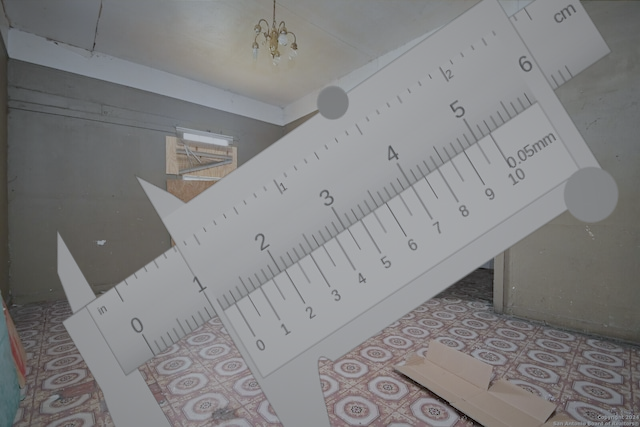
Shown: 12.8 mm
